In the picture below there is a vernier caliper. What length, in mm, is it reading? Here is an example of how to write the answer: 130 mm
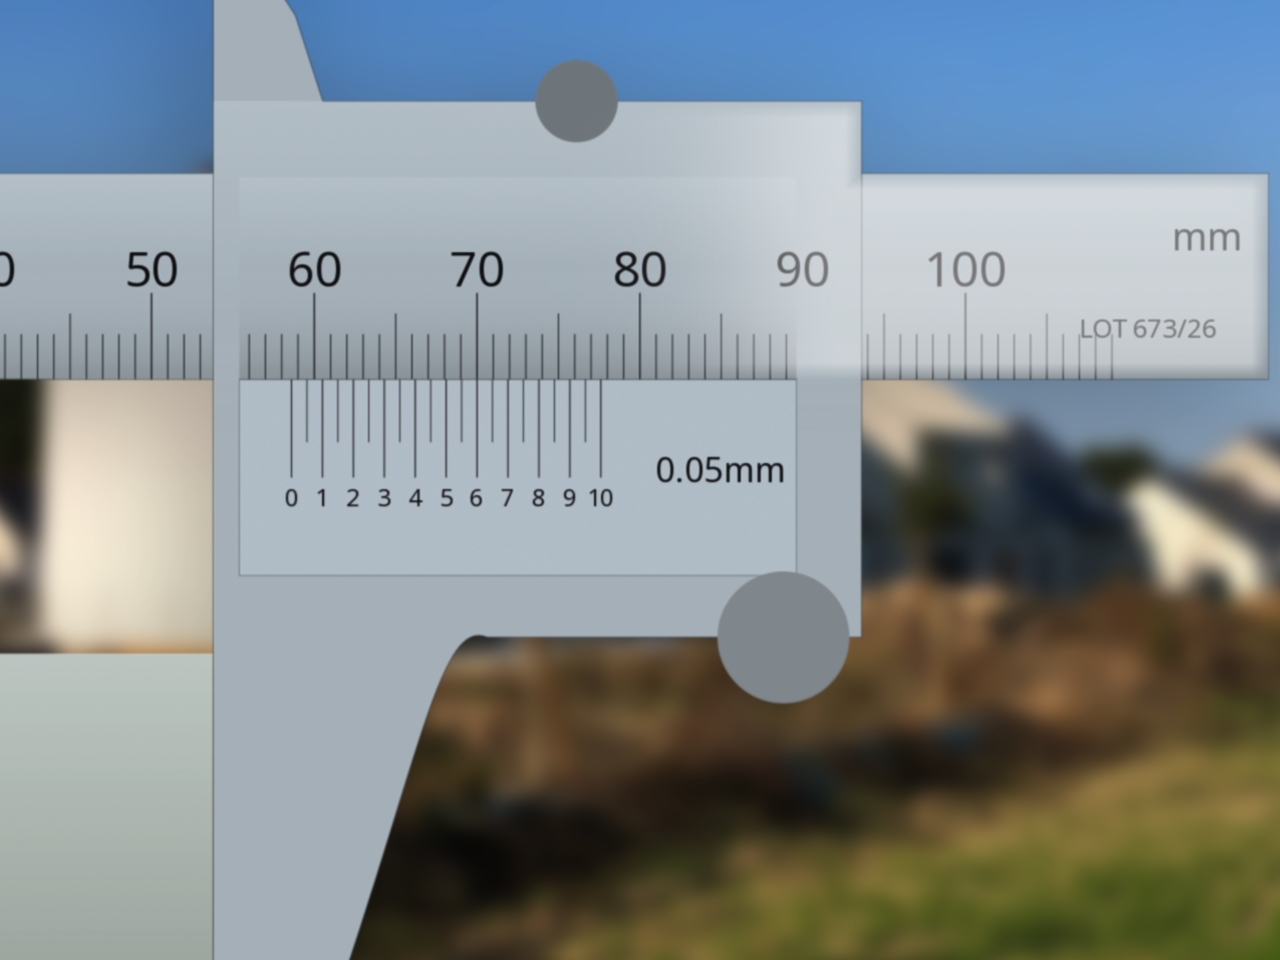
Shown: 58.6 mm
